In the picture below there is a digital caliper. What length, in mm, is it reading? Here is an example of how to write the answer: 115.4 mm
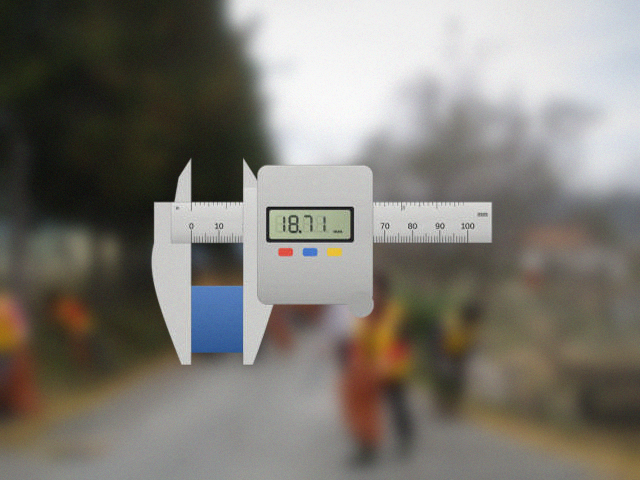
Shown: 18.71 mm
